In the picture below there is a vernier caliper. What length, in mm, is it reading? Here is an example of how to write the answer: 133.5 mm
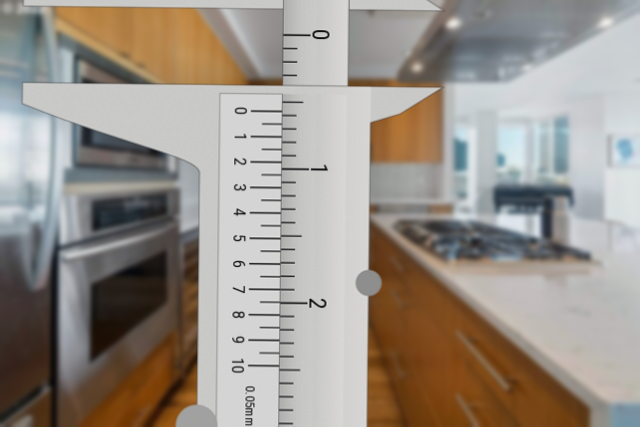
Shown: 5.7 mm
